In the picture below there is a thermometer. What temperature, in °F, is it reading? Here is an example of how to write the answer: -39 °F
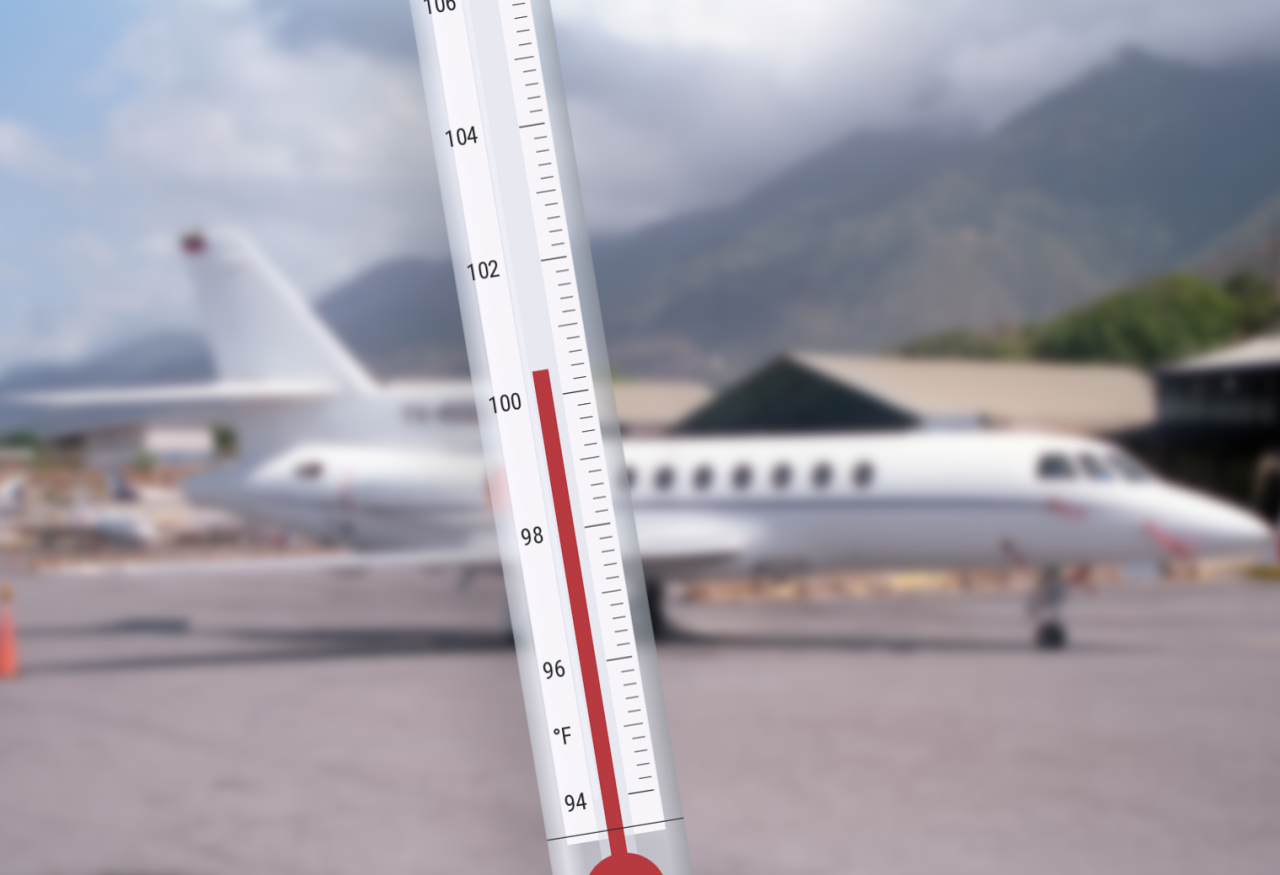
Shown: 100.4 °F
